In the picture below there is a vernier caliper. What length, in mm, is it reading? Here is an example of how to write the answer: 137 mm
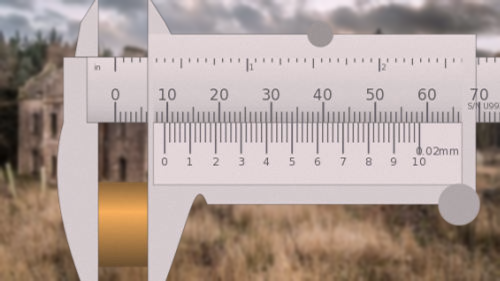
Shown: 9.5 mm
